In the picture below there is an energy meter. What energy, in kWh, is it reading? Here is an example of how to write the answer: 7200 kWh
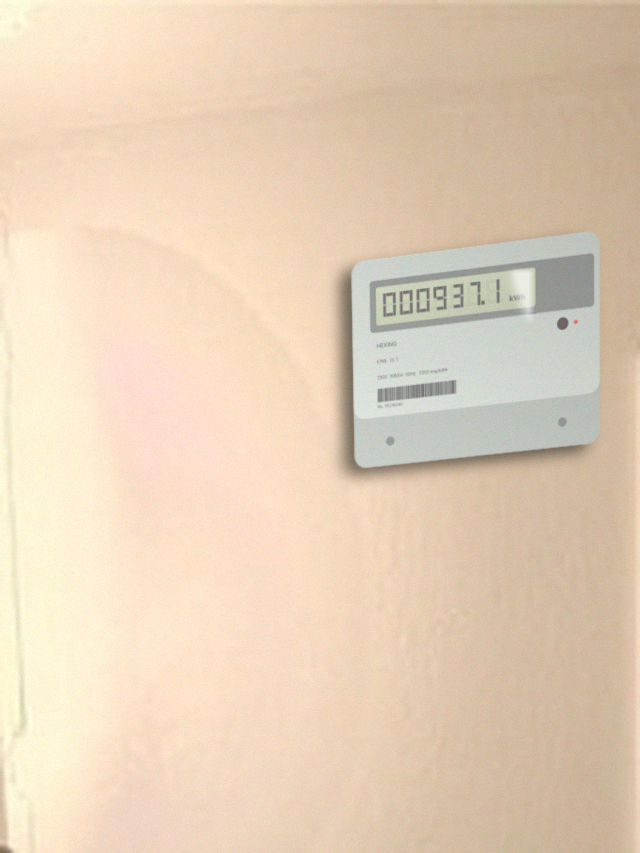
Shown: 937.1 kWh
